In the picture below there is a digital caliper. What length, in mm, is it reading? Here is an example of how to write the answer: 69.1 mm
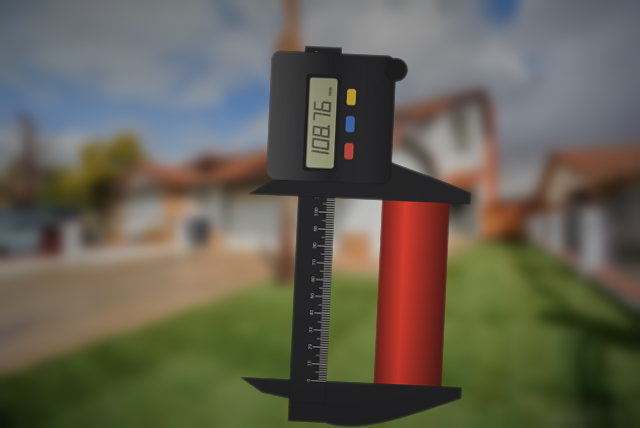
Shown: 108.76 mm
